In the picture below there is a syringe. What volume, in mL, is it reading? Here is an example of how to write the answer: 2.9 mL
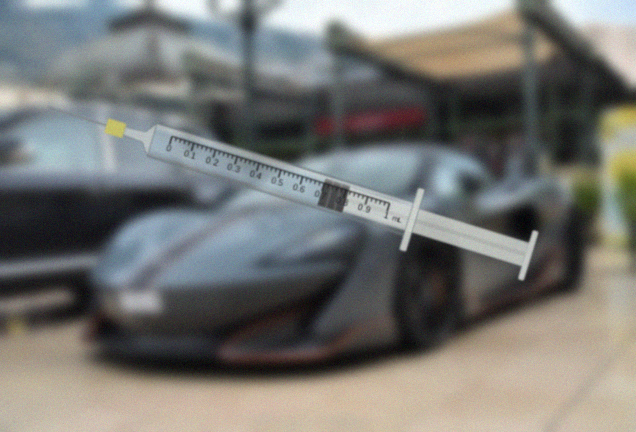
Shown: 0.7 mL
